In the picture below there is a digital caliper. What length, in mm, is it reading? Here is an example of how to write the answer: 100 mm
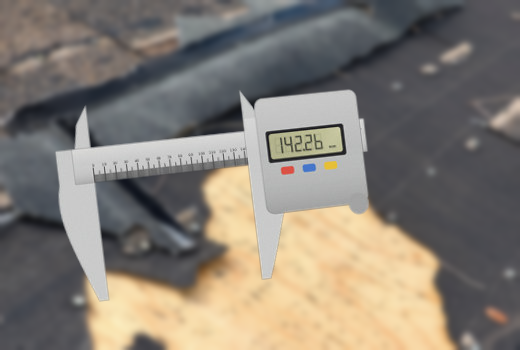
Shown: 142.26 mm
